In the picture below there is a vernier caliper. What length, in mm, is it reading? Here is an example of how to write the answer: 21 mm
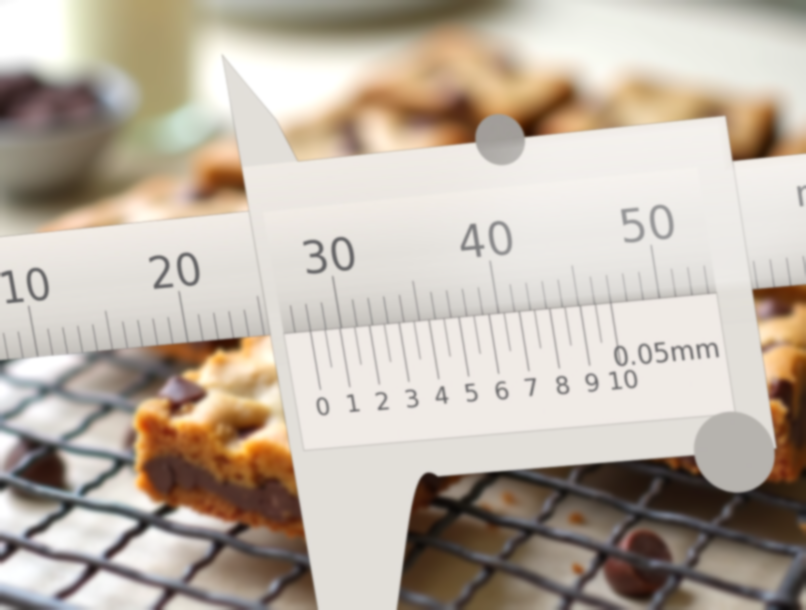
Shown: 28.0 mm
